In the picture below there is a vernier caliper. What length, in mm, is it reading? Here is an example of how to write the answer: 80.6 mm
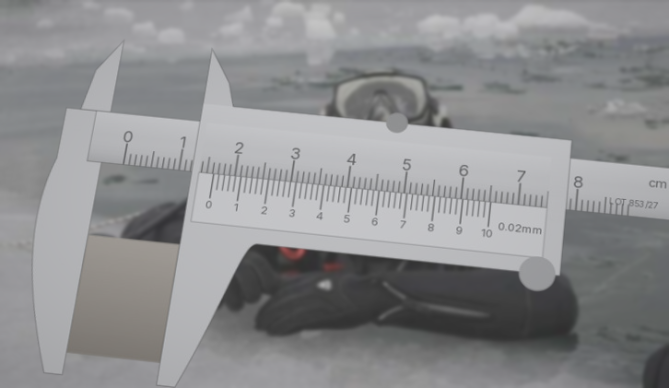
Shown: 16.2 mm
